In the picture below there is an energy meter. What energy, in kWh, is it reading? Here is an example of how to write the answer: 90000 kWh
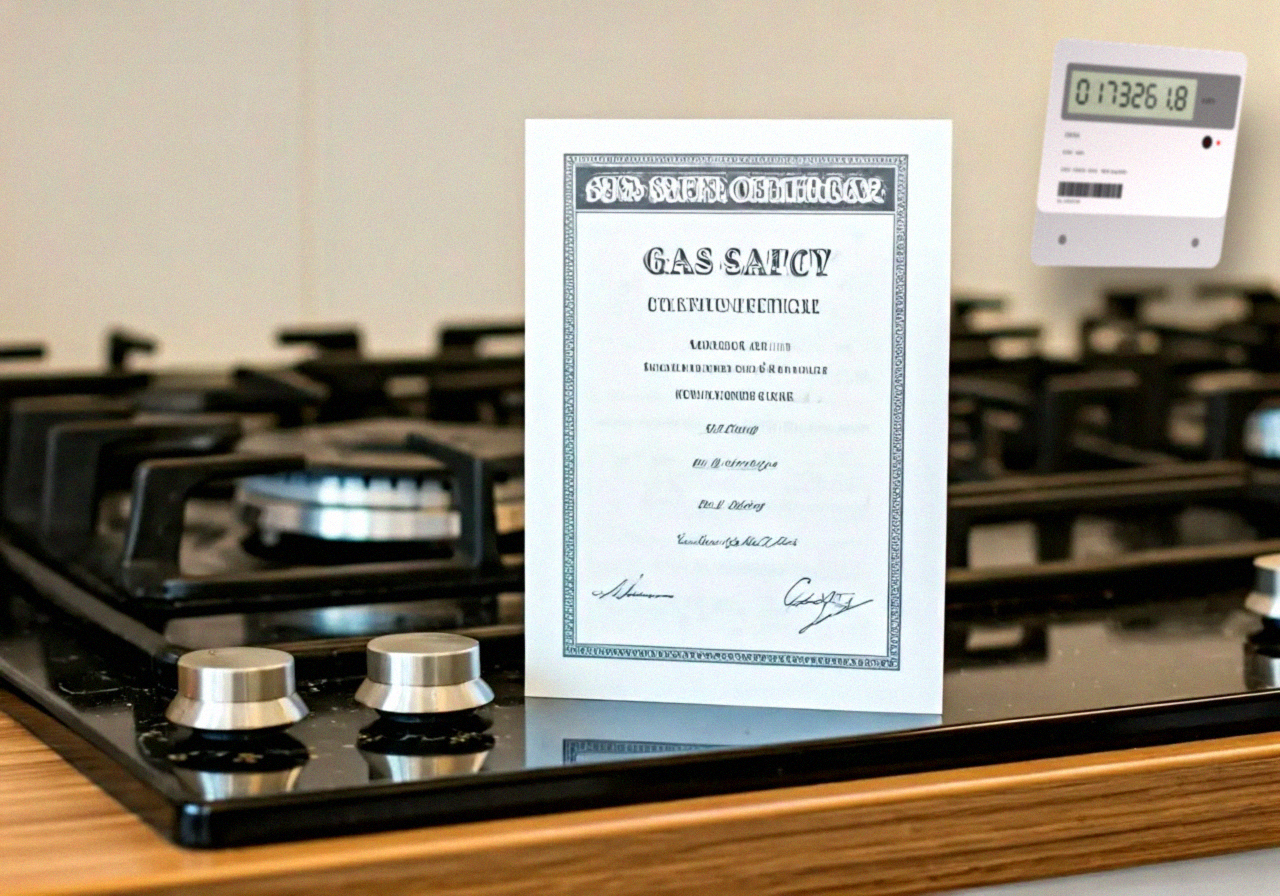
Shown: 173261.8 kWh
